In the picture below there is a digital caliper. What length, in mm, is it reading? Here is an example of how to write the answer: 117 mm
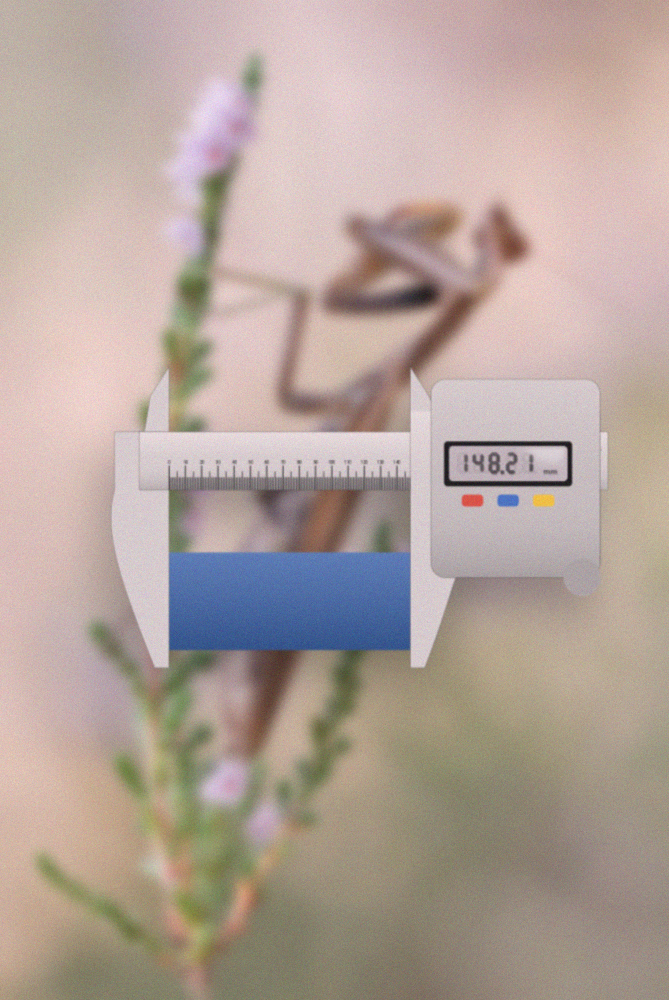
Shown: 148.21 mm
